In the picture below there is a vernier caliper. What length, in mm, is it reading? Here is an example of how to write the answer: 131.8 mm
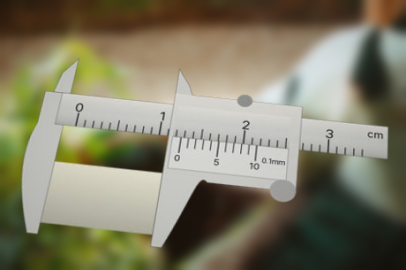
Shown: 12.6 mm
